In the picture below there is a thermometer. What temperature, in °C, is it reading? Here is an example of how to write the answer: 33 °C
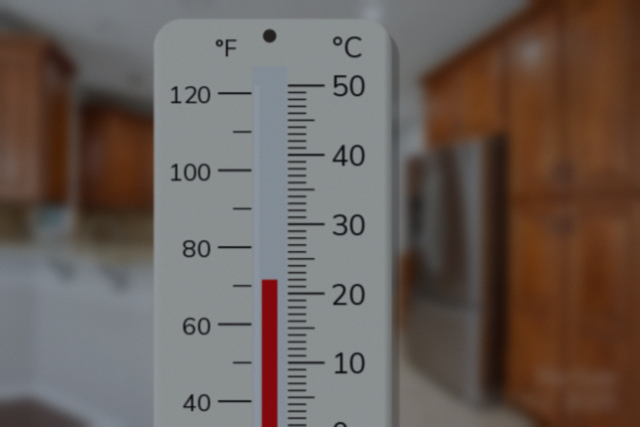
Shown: 22 °C
